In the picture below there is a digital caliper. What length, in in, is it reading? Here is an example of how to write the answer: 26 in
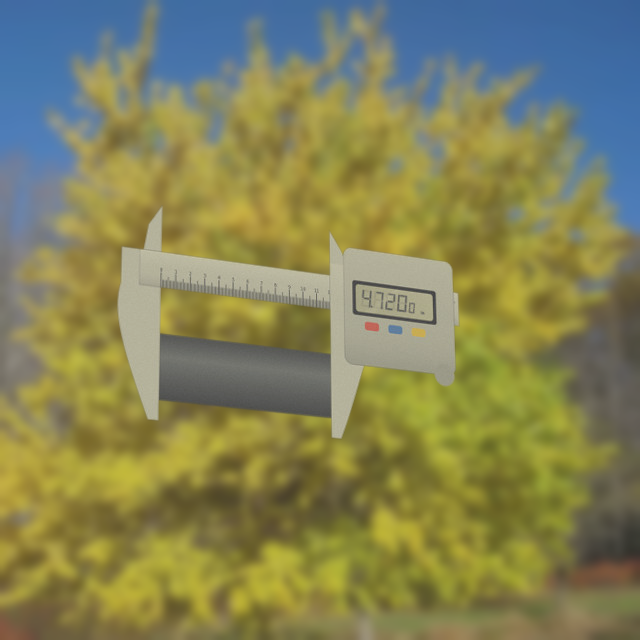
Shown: 4.7200 in
